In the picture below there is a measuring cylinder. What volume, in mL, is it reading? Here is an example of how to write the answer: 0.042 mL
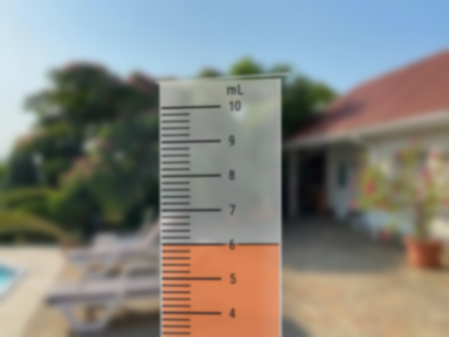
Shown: 6 mL
